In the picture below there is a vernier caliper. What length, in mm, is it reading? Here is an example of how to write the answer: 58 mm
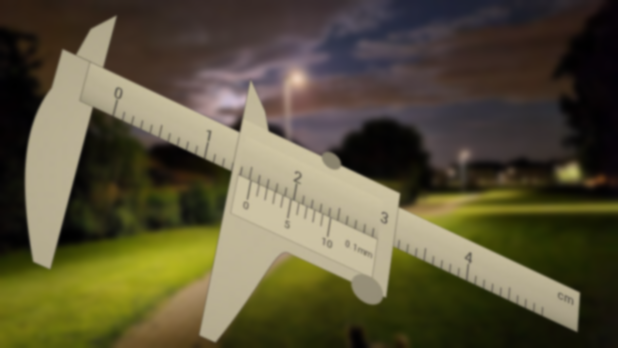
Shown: 15.2 mm
